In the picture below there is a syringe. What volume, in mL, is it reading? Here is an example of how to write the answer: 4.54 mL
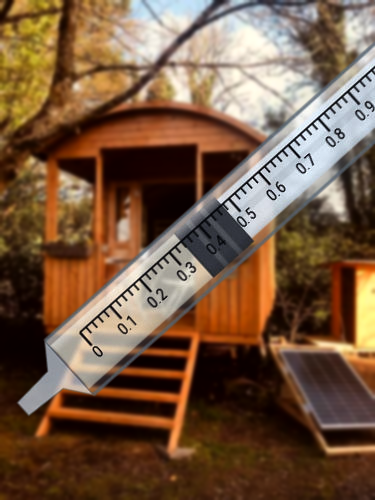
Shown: 0.34 mL
